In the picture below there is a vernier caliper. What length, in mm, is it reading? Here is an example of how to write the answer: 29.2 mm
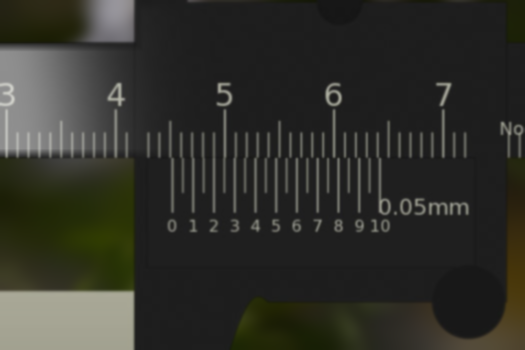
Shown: 45.2 mm
